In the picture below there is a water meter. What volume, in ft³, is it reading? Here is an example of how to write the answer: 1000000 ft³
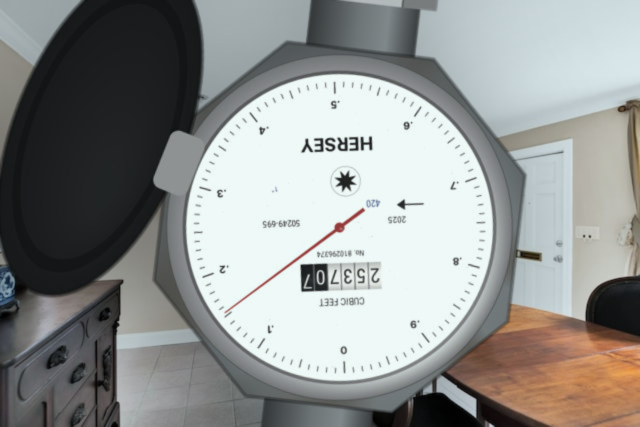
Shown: 253707.15 ft³
